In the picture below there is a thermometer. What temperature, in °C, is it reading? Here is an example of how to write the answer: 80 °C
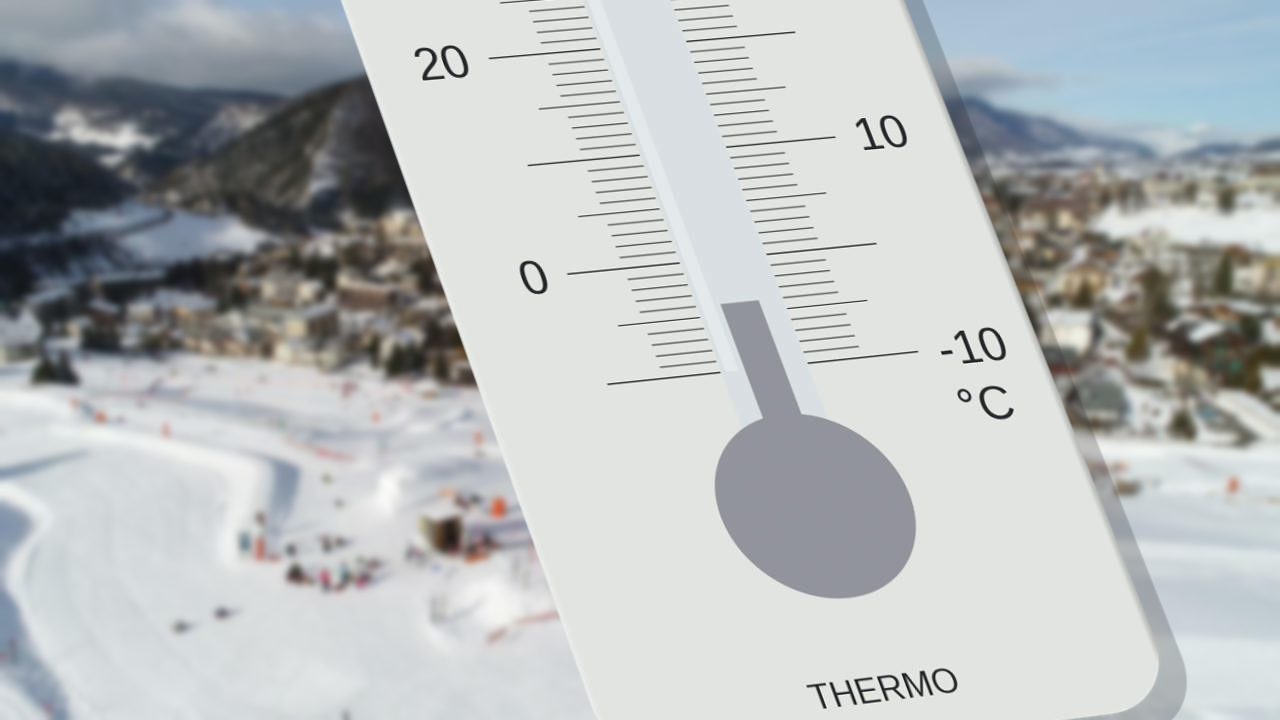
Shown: -4 °C
